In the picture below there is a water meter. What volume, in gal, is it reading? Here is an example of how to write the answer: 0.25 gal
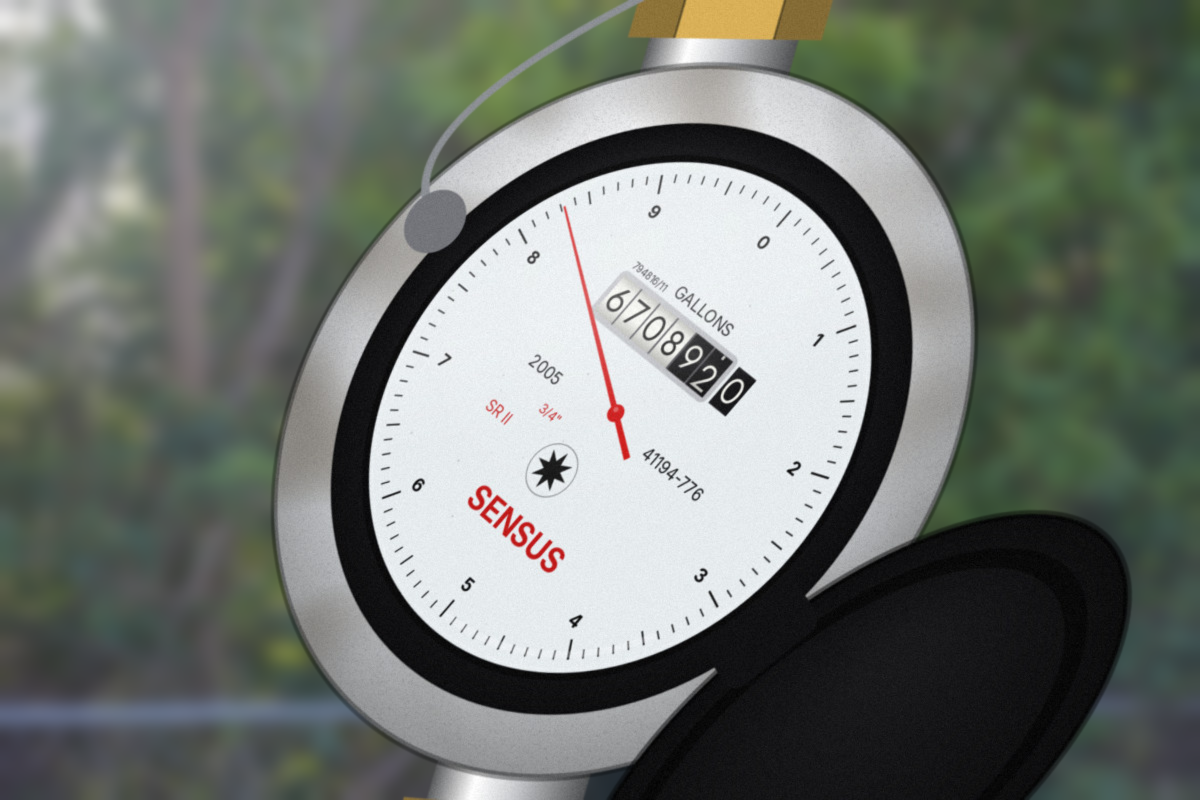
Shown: 6708918.3 gal
